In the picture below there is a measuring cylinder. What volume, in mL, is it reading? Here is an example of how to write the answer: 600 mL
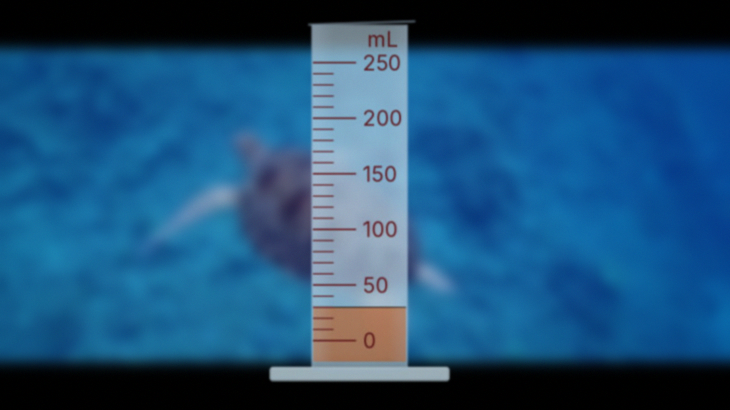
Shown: 30 mL
